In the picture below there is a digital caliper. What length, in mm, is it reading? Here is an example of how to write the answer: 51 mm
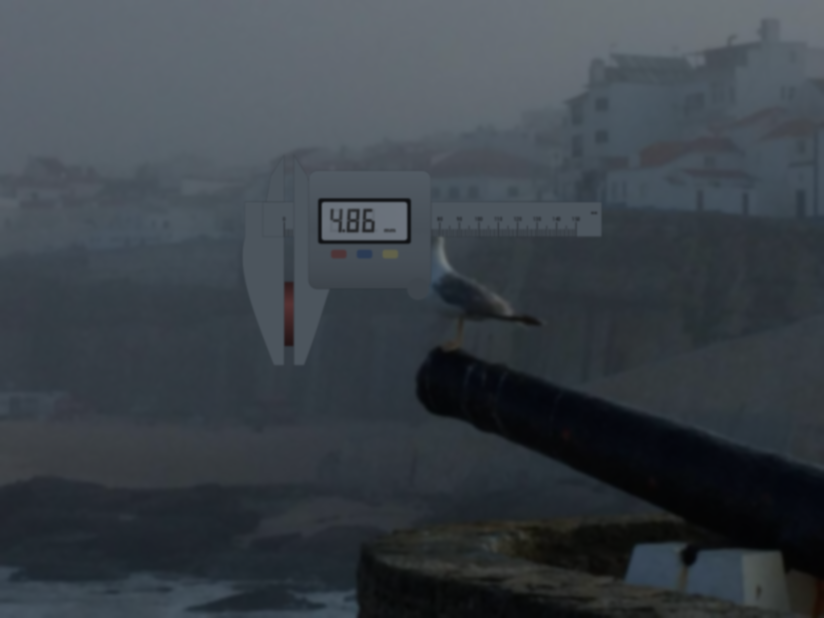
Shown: 4.86 mm
